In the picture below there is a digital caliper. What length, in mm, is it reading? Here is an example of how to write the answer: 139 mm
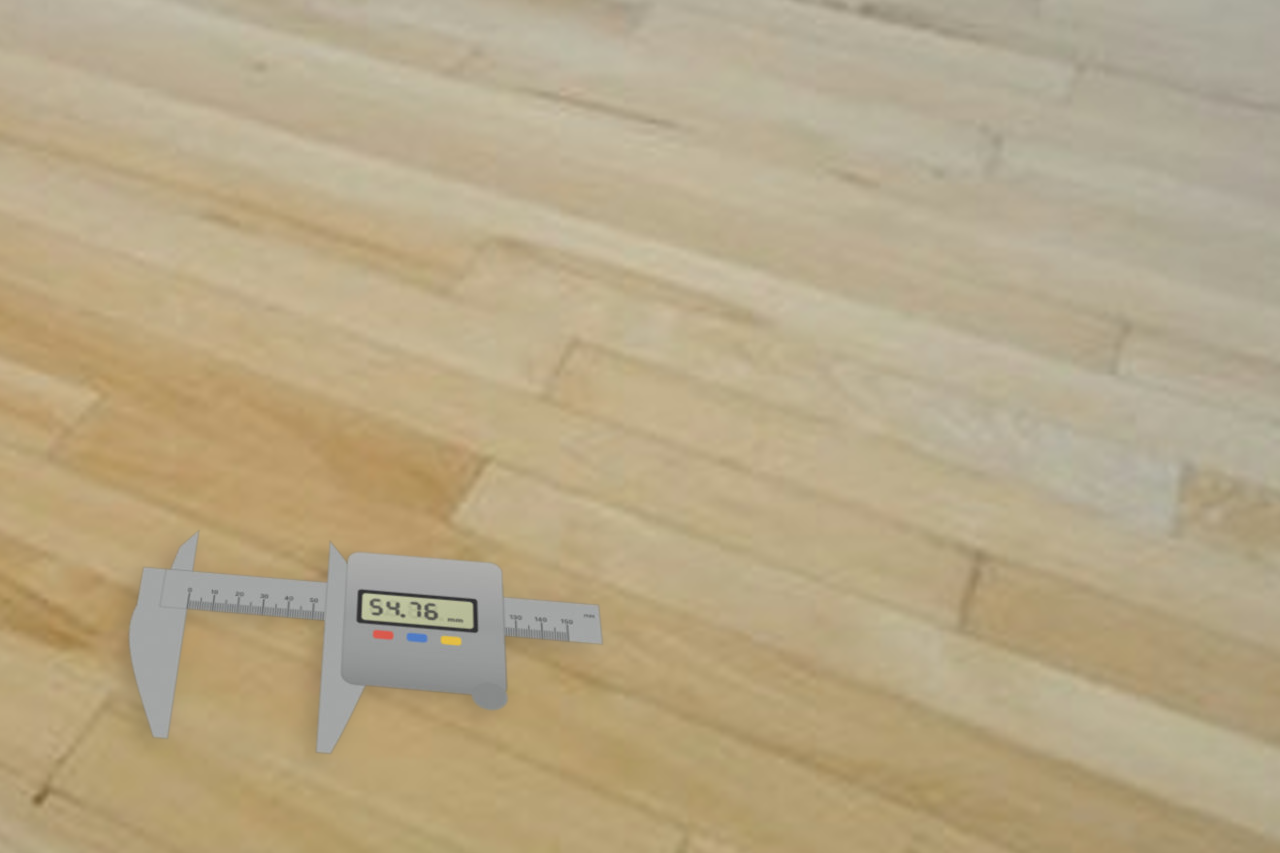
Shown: 54.76 mm
